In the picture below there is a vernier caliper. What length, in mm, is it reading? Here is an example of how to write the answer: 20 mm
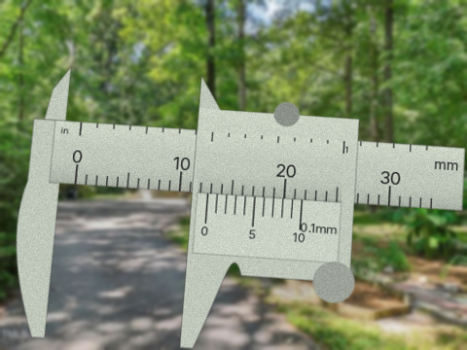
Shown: 12.7 mm
